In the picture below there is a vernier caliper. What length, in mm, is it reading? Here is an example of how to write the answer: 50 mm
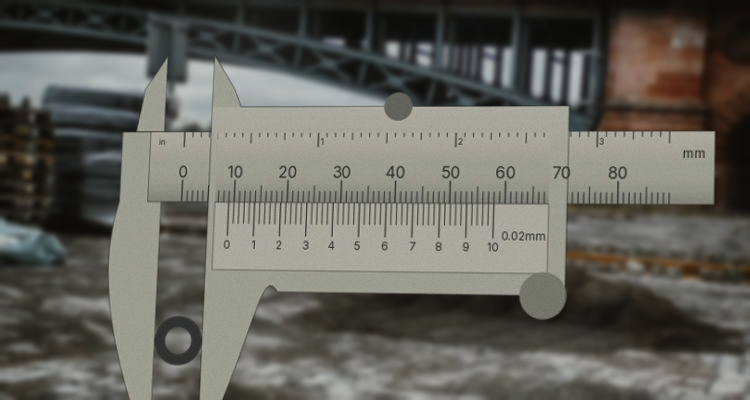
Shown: 9.0 mm
